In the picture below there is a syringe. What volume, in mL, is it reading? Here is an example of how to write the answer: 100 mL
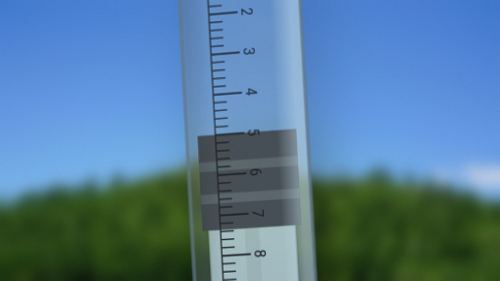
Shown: 5 mL
